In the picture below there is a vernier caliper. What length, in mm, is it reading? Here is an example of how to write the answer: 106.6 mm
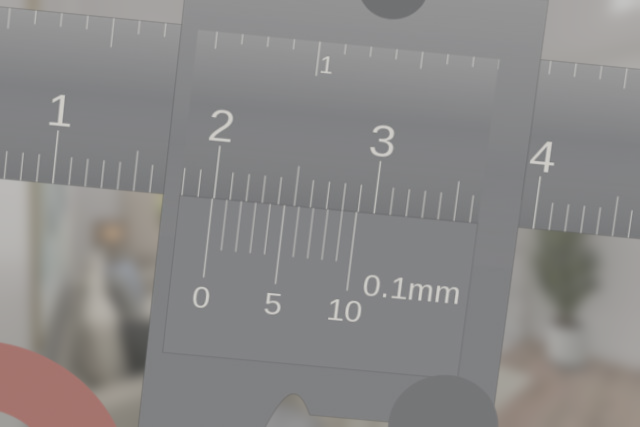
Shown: 19.9 mm
